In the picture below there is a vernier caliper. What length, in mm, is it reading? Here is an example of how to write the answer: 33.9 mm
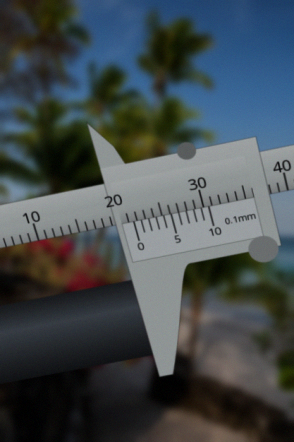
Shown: 21.6 mm
